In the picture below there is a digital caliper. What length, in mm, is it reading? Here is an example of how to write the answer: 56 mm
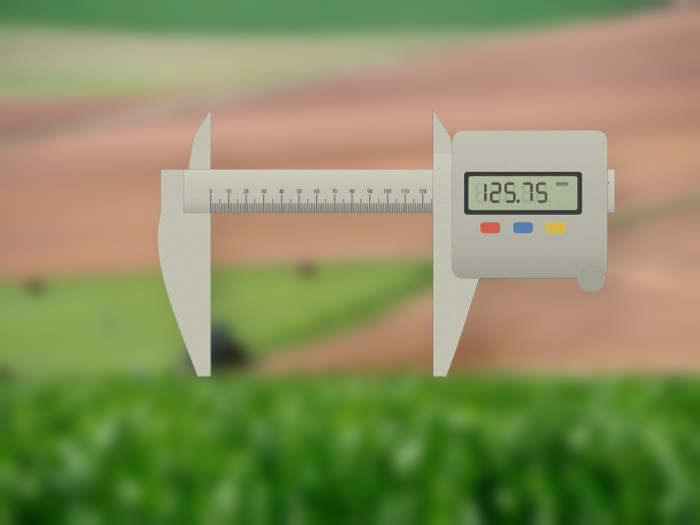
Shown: 125.75 mm
